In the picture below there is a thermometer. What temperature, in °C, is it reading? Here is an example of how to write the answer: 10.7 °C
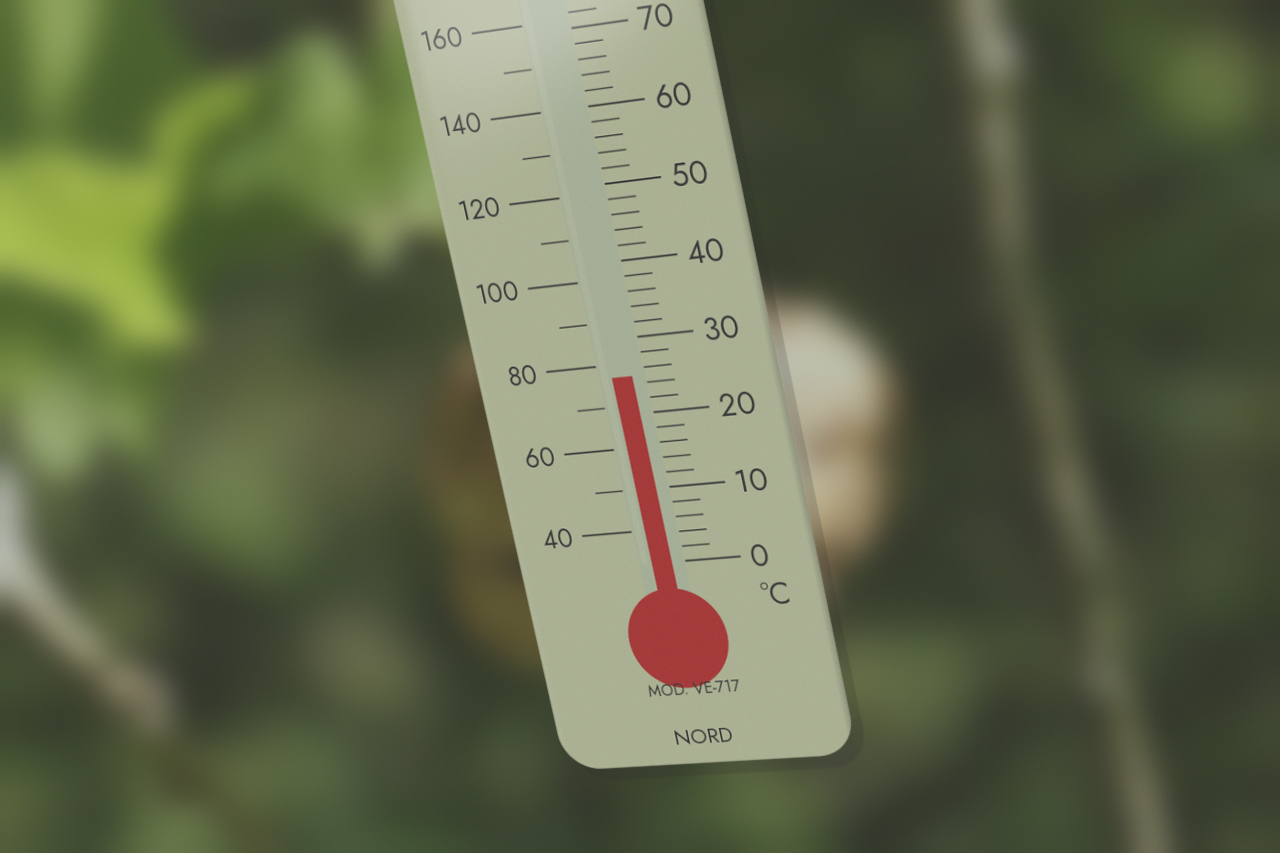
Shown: 25 °C
